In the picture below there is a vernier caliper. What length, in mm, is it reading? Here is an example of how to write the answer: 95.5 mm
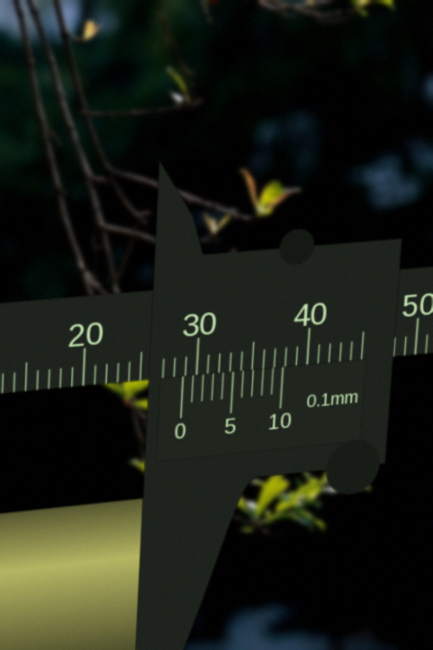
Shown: 28.8 mm
